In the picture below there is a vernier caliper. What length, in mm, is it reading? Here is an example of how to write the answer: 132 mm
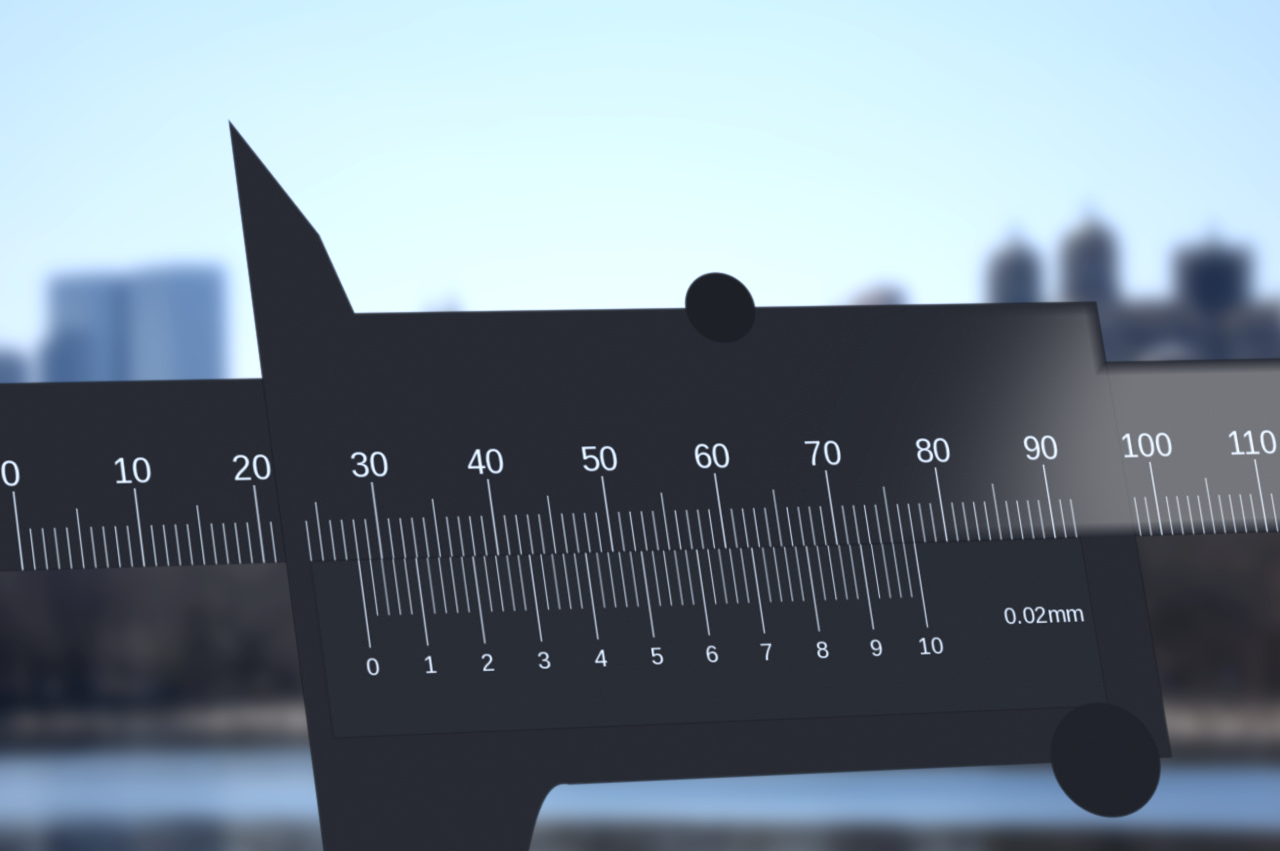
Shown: 28.0 mm
